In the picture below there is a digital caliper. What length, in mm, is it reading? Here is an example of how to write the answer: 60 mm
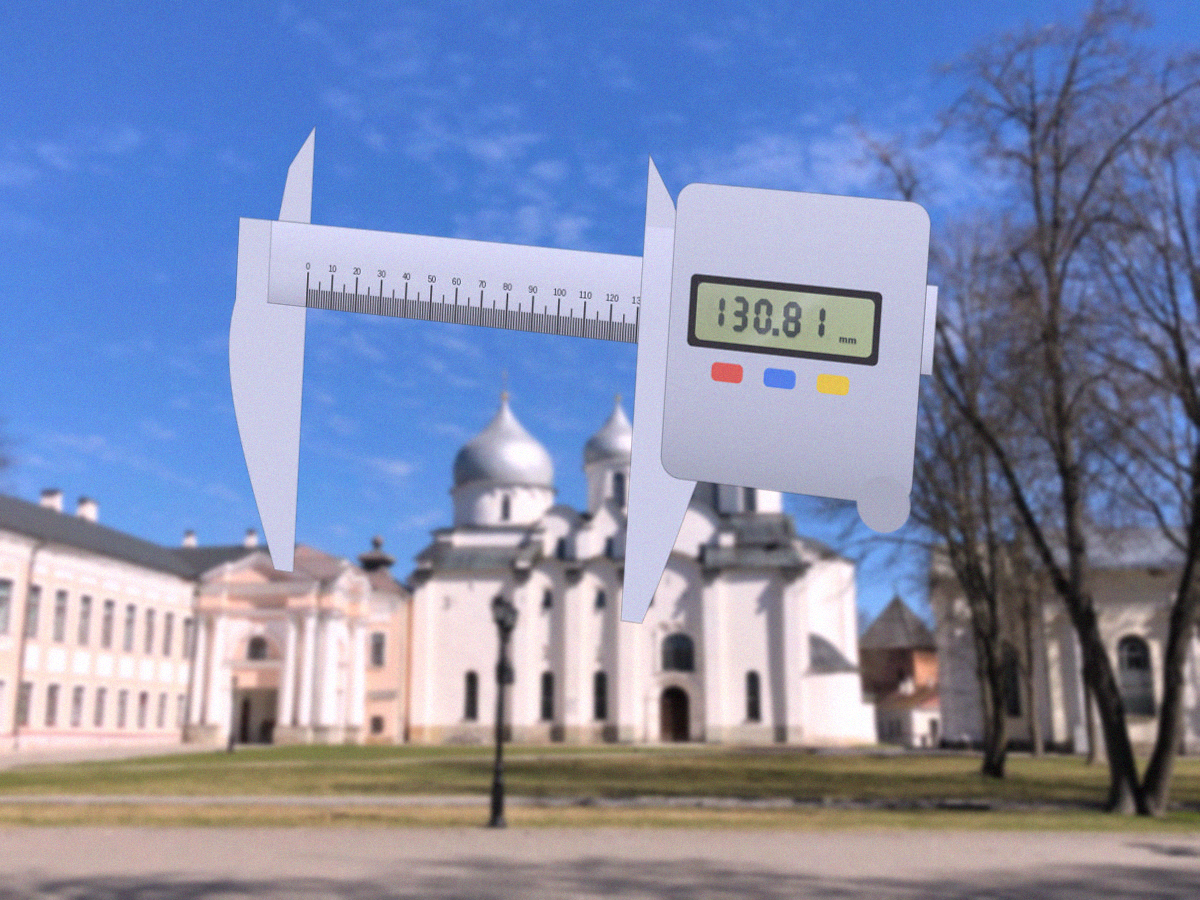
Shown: 130.81 mm
